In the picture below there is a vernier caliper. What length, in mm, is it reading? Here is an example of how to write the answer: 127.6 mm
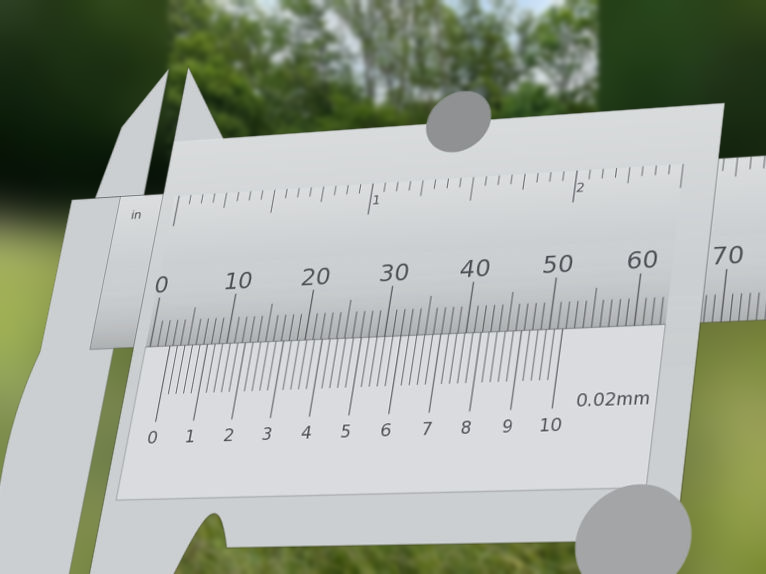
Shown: 2.6 mm
